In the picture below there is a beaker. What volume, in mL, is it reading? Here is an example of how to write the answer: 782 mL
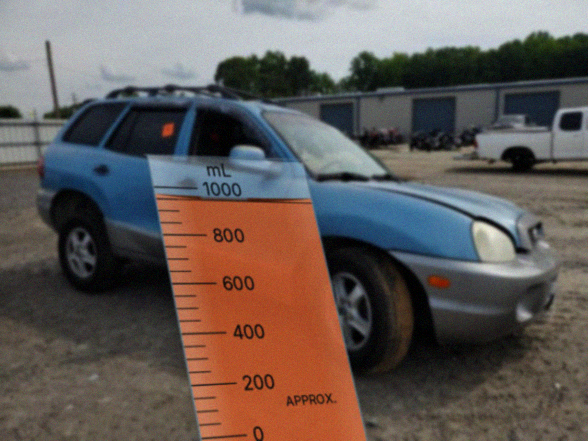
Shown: 950 mL
